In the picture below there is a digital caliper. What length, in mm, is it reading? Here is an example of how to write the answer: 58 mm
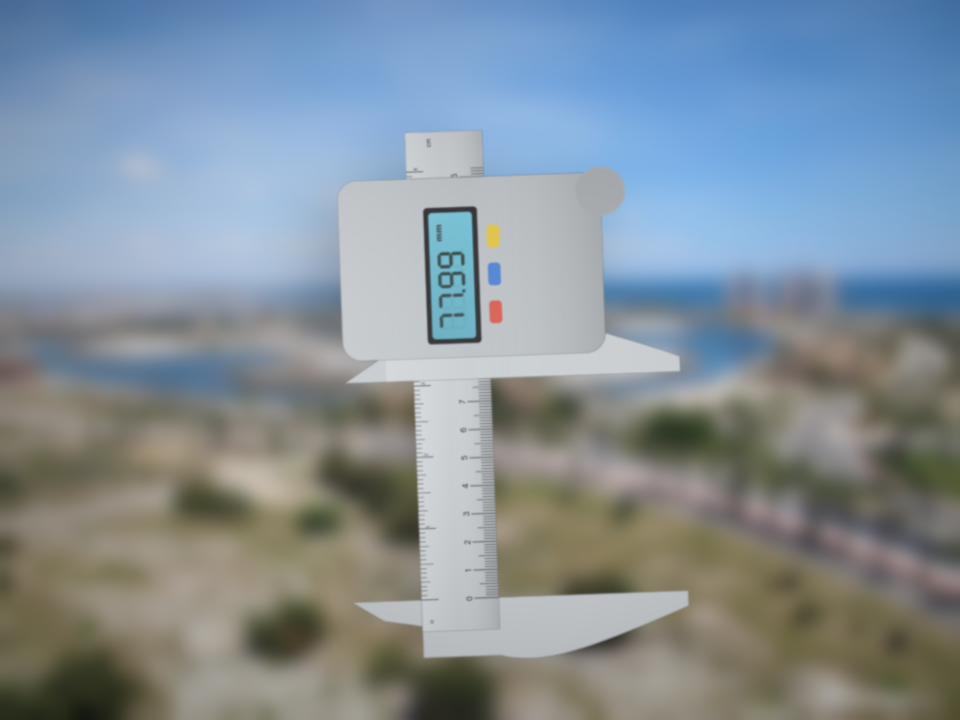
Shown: 77.99 mm
